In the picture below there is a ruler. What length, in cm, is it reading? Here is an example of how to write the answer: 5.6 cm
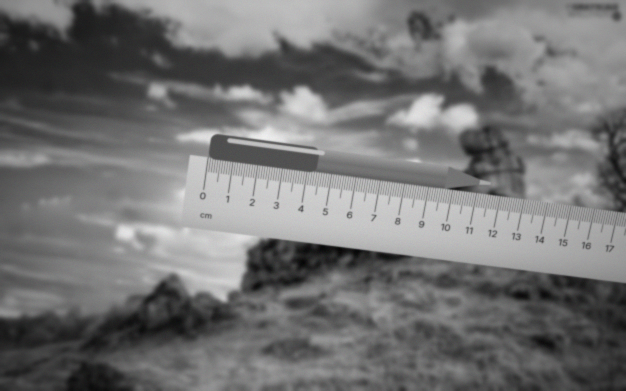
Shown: 11.5 cm
